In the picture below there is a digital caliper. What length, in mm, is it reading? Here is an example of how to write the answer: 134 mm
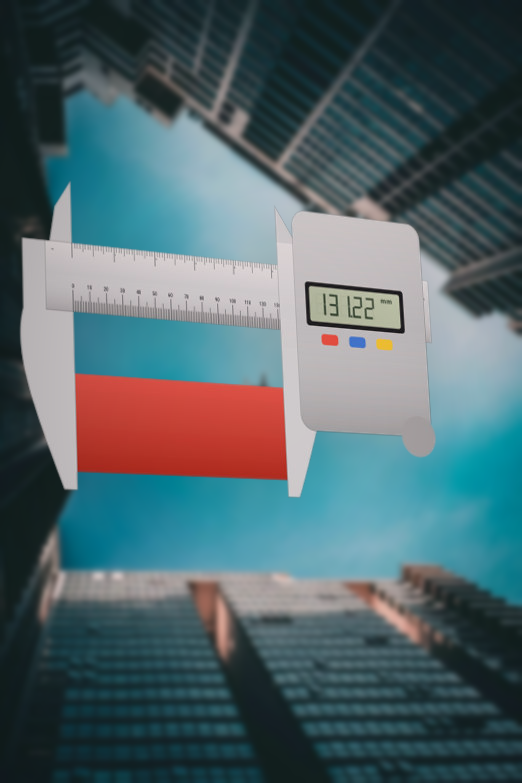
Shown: 131.22 mm
